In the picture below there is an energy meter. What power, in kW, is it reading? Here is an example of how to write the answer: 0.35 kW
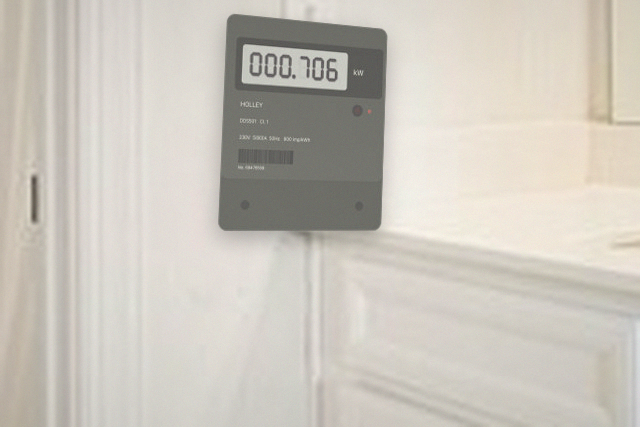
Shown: 0.706 kW
